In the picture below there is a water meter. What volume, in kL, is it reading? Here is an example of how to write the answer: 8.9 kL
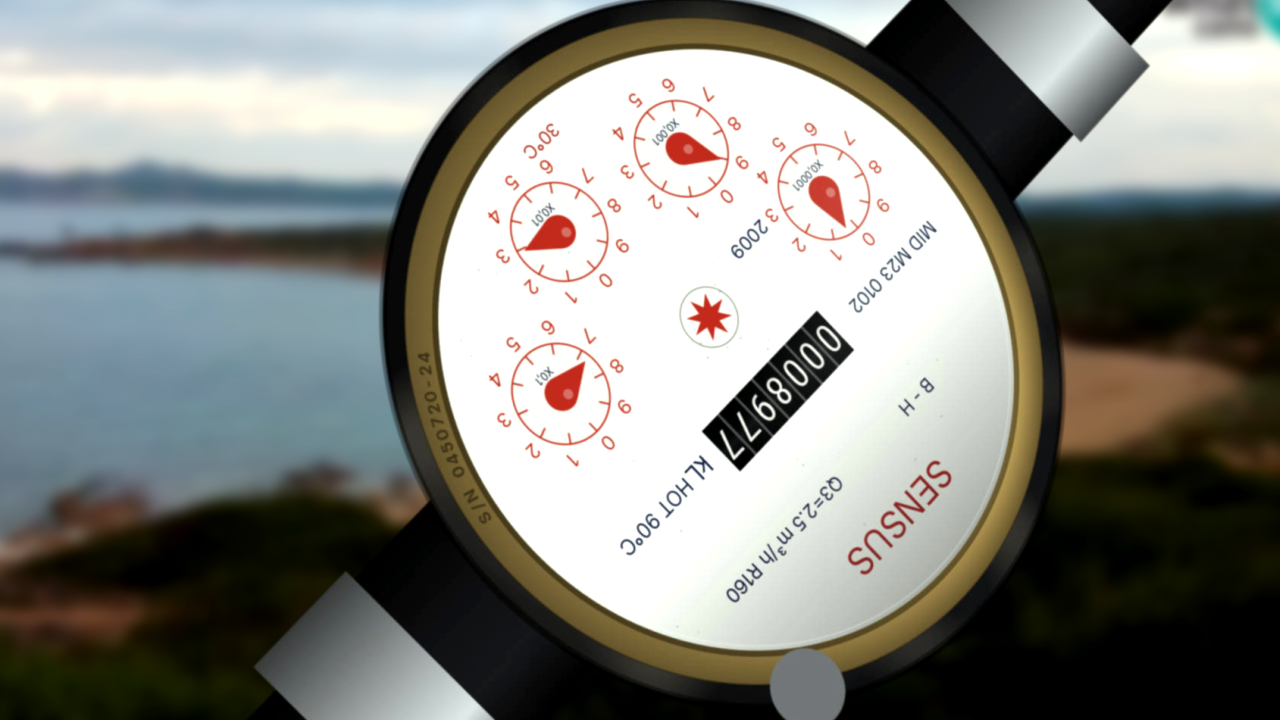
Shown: 8977.7290 kL
